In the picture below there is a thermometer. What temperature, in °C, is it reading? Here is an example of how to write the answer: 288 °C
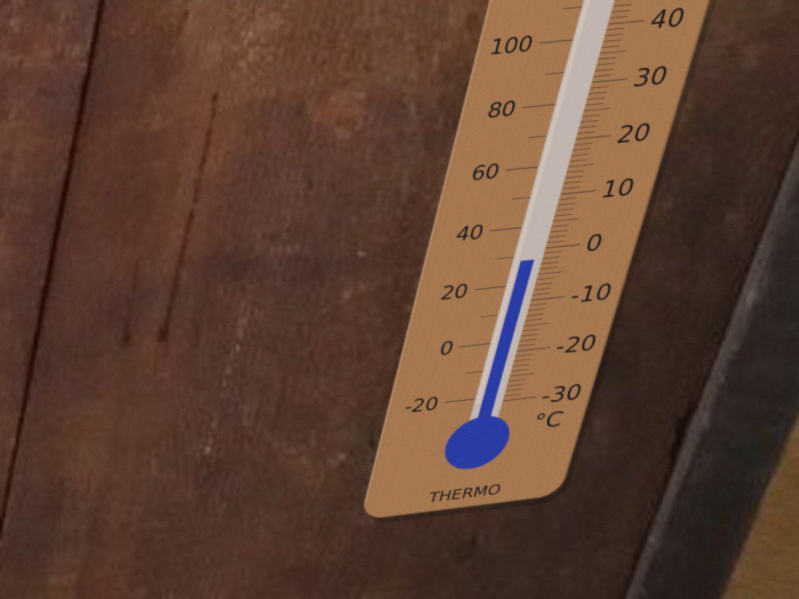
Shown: -2 °C
